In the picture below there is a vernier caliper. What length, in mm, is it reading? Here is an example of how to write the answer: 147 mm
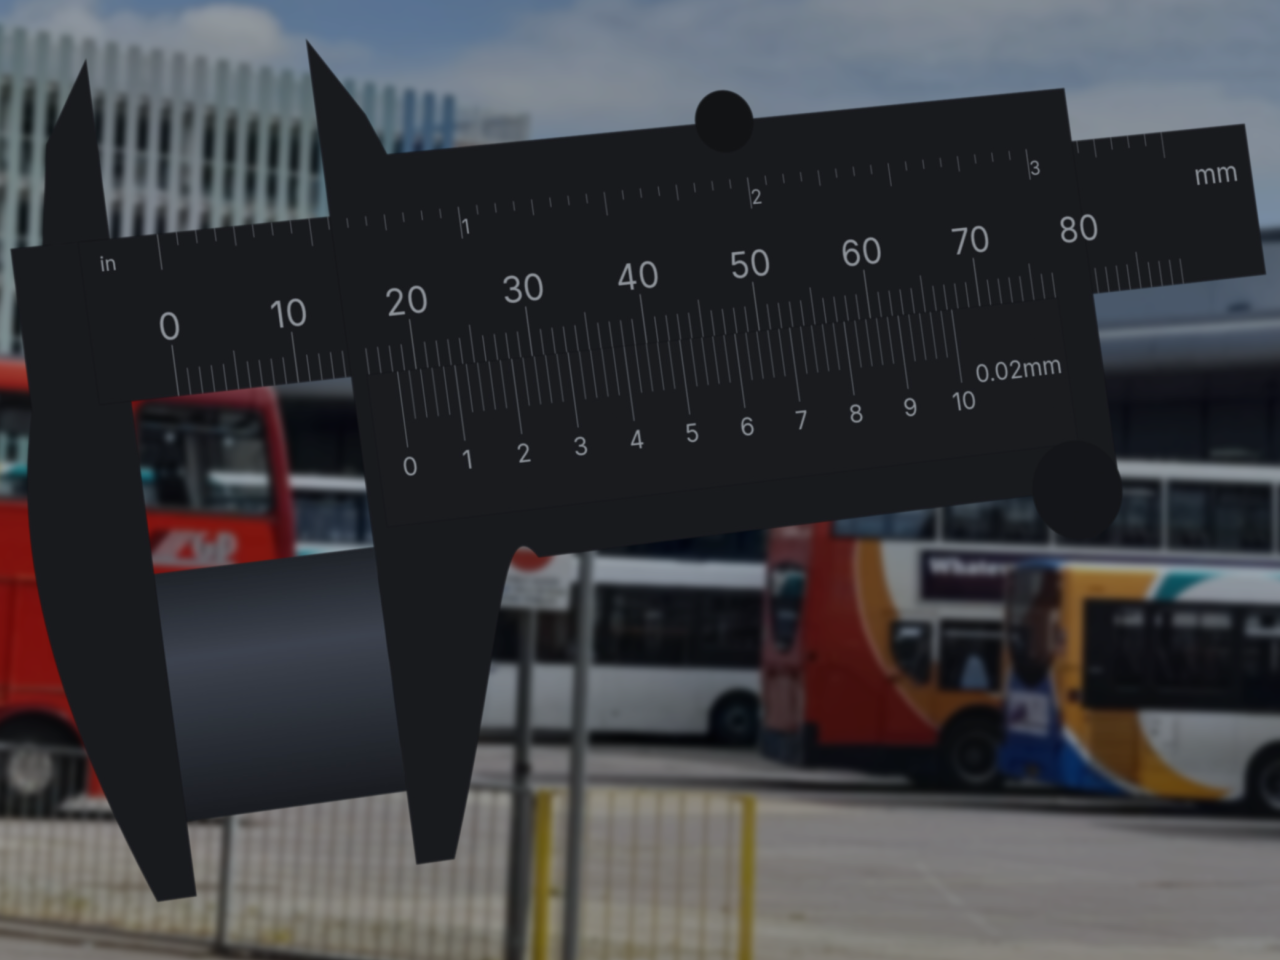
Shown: 18.4 mm
